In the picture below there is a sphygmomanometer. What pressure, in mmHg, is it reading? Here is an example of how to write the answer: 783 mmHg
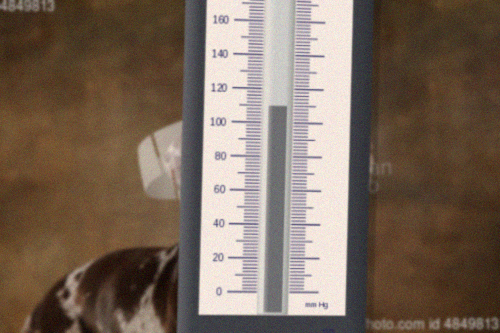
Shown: 110 mmHg
